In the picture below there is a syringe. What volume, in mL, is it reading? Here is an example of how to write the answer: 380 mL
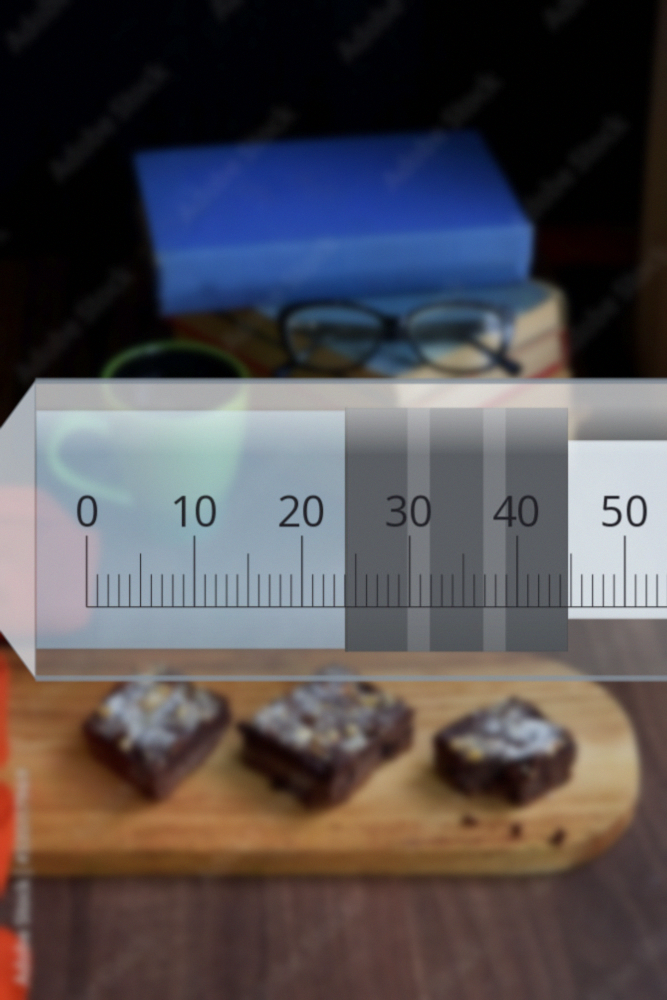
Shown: 24 mL
